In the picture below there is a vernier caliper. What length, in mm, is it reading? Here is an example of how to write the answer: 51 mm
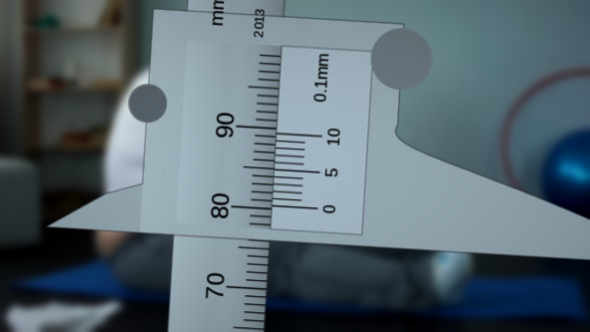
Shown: 80.4 mm
